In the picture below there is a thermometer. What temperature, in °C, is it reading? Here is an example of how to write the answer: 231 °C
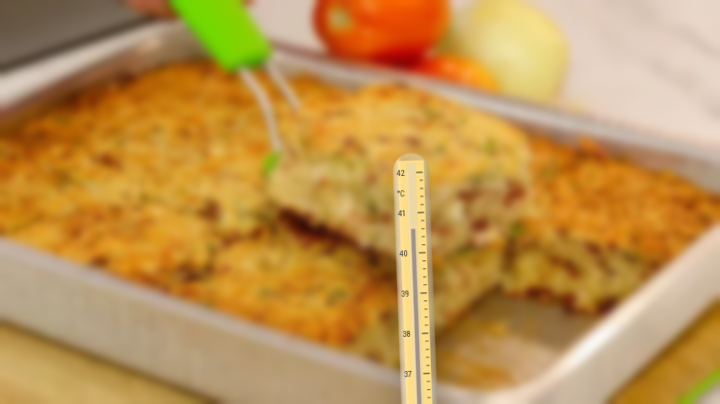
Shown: 40.6 °C
